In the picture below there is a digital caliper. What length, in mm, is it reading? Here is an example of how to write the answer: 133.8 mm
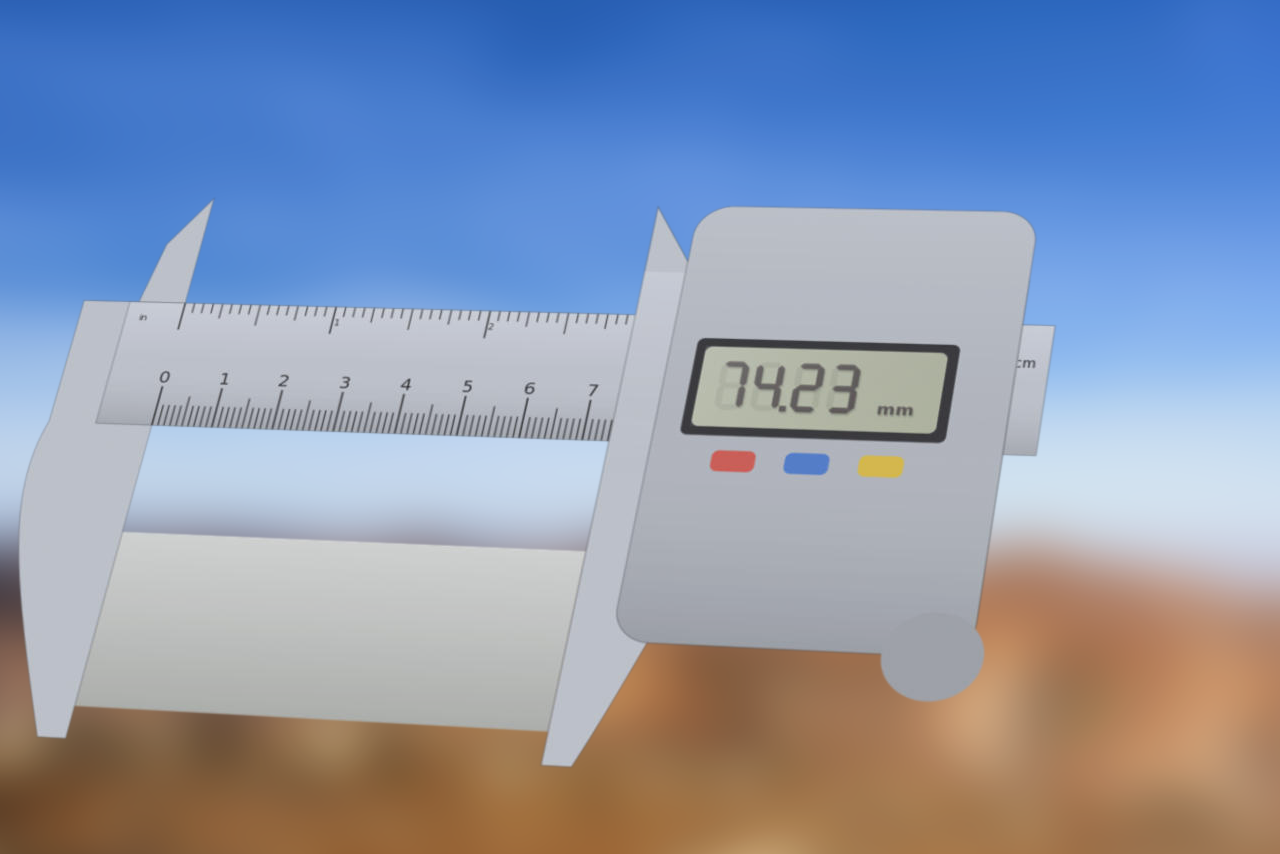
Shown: 74.23 mm
